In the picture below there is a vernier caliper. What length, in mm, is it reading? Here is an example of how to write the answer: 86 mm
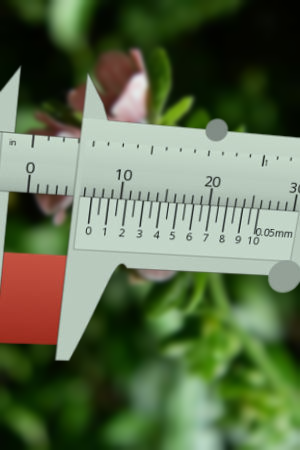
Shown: 6.8 mm
